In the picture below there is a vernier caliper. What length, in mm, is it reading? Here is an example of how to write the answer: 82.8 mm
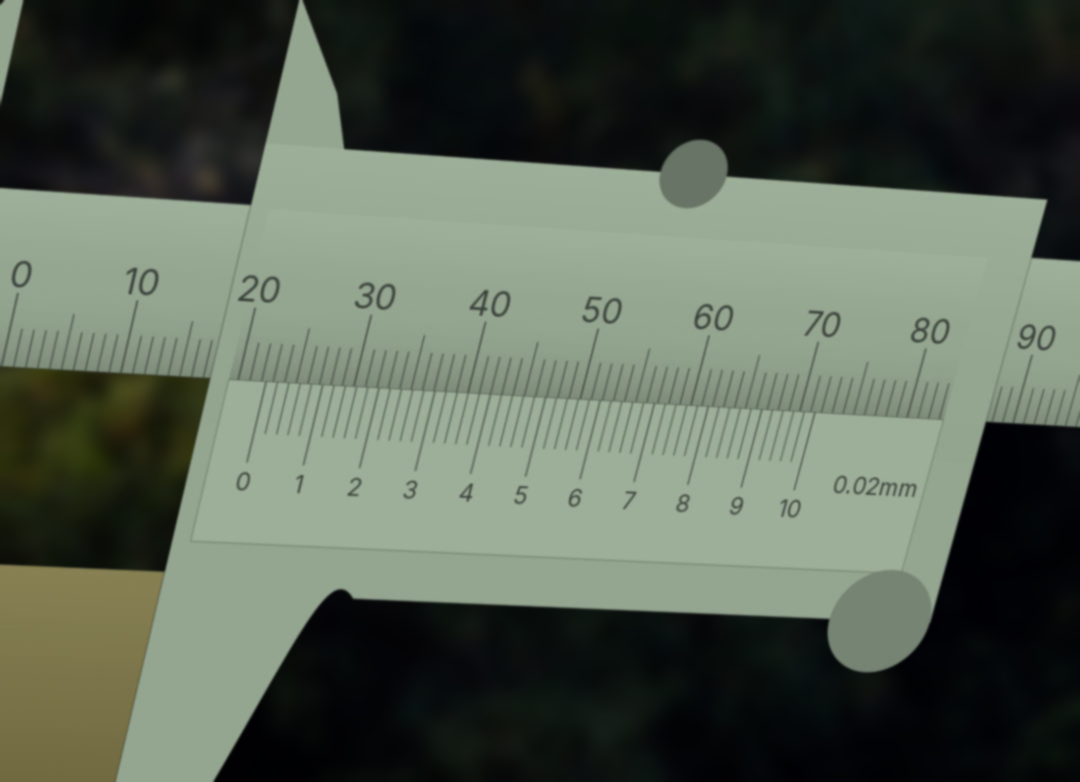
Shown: 22.4 mm
